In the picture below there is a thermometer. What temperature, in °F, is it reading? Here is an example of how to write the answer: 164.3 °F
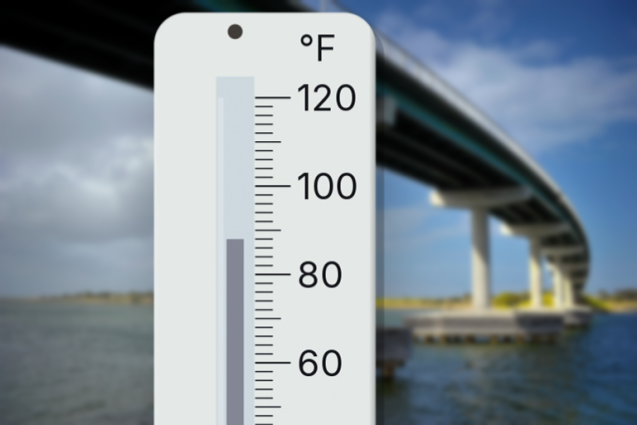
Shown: 88 °F
